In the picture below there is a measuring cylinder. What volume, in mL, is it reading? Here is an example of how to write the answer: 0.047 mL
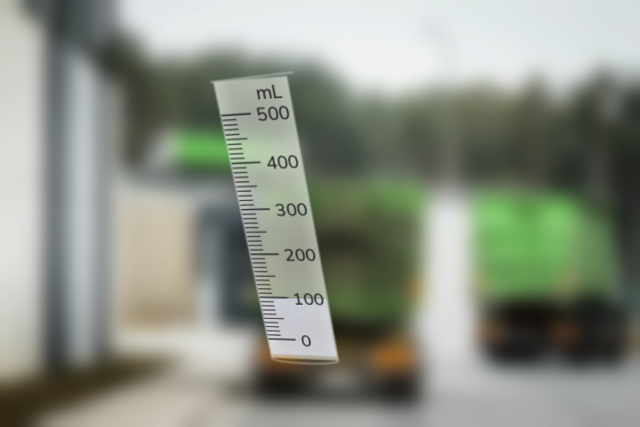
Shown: 100 mL
